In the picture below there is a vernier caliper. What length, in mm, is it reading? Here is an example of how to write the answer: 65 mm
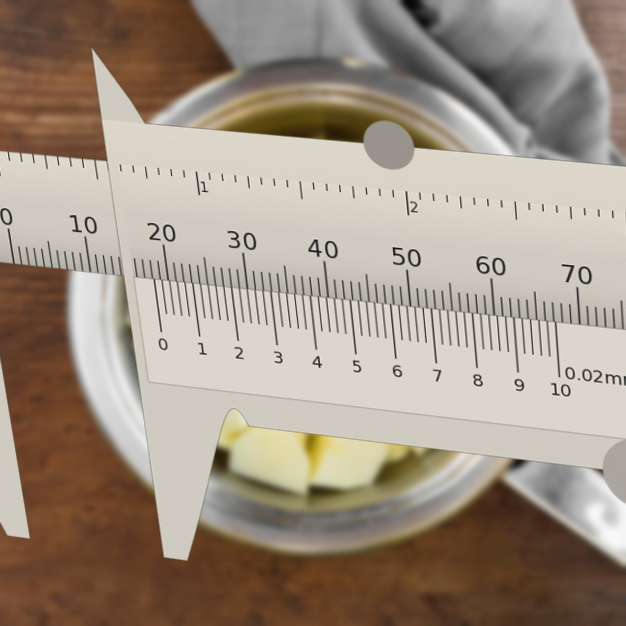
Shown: 18.2 mm
